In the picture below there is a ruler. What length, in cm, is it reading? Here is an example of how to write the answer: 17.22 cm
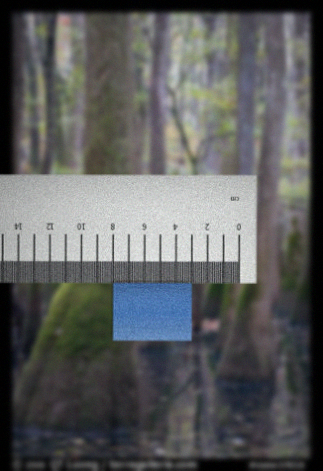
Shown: 5 cm
